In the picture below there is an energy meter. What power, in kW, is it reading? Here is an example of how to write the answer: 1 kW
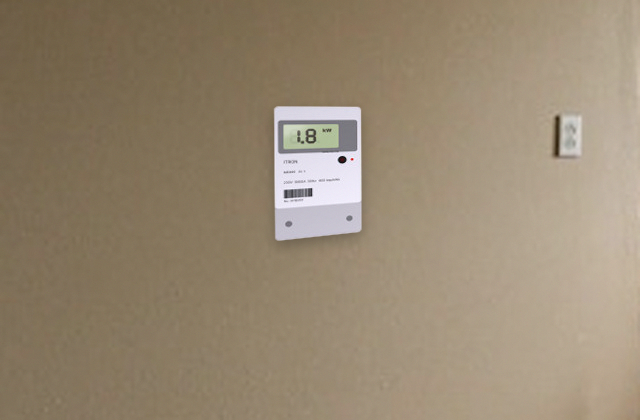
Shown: 1.8 kW
